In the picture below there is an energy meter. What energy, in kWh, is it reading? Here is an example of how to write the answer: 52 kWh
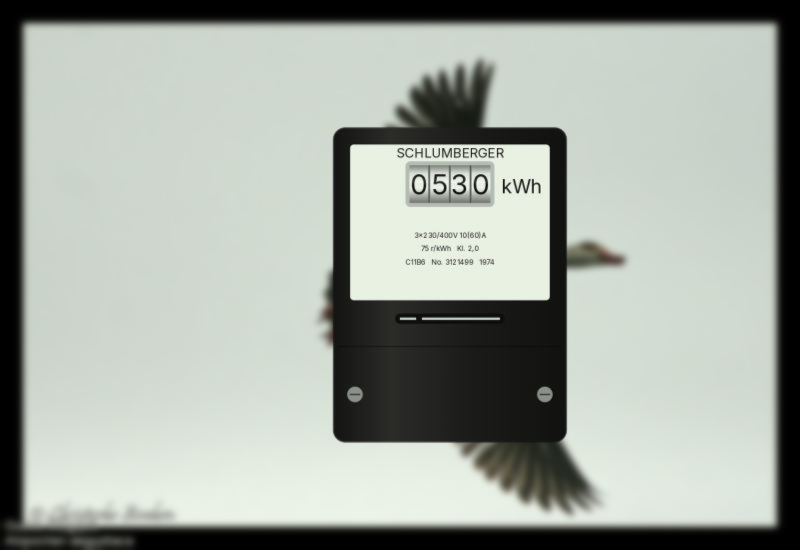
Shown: 530 kWh
